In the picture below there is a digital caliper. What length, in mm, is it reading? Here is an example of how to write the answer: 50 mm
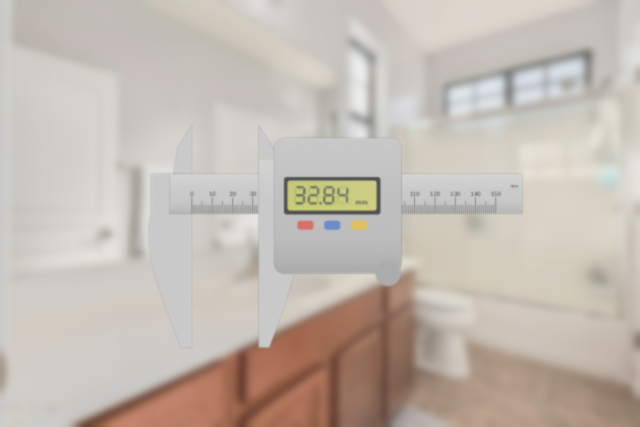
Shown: 32.84 mm
